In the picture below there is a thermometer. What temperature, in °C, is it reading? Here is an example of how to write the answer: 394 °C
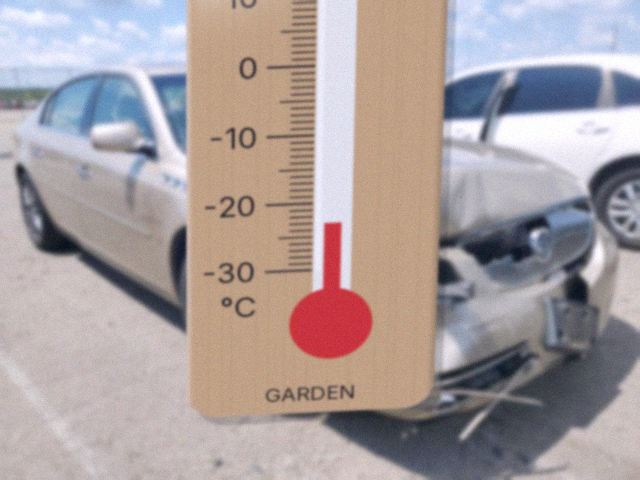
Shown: -23 °C
